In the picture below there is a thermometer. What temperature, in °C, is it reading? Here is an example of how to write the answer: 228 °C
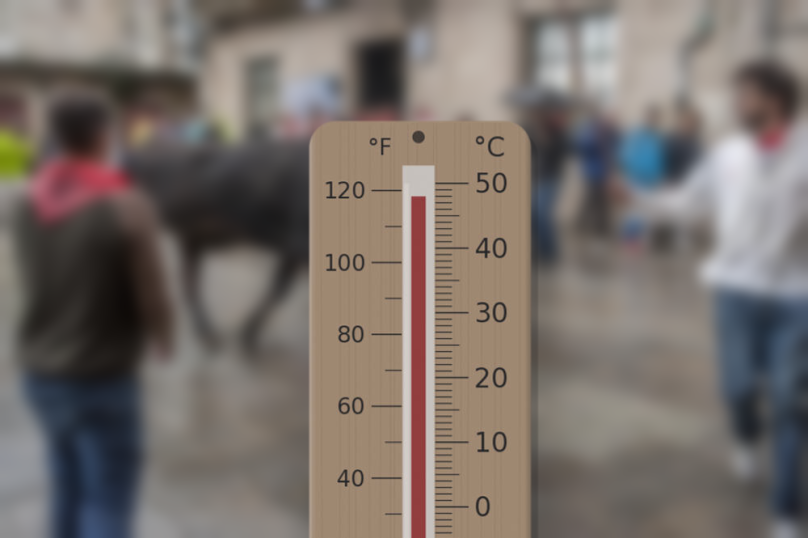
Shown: 48 °C
